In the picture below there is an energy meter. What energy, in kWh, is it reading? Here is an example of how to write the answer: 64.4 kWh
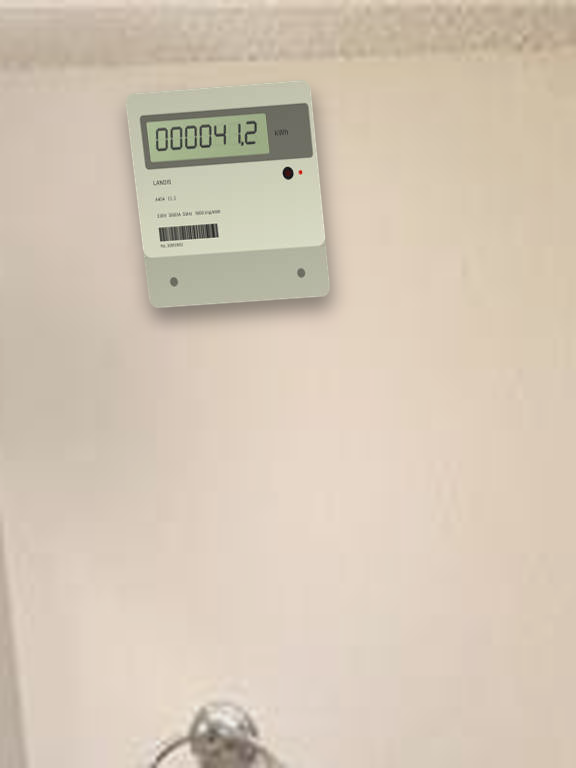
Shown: 41.2 kWh
